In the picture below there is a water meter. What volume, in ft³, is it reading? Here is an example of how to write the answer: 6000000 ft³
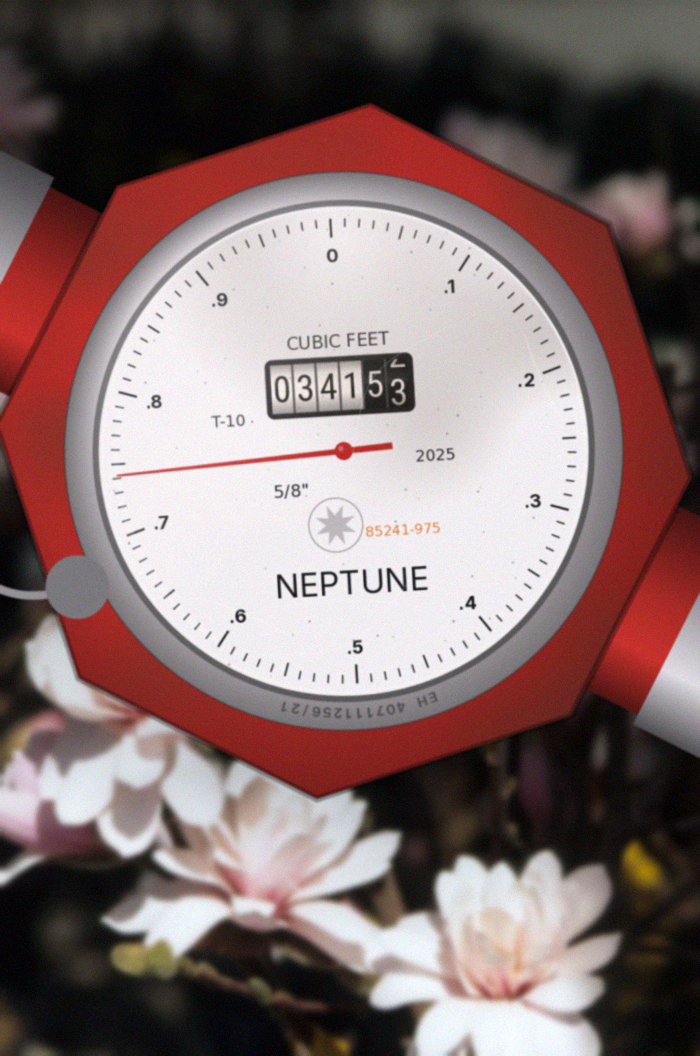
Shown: 34152.74 ft³
